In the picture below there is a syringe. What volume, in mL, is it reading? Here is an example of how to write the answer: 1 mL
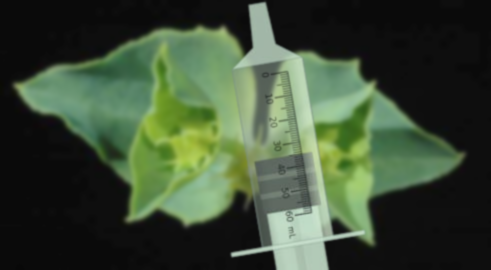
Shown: 35 mL
